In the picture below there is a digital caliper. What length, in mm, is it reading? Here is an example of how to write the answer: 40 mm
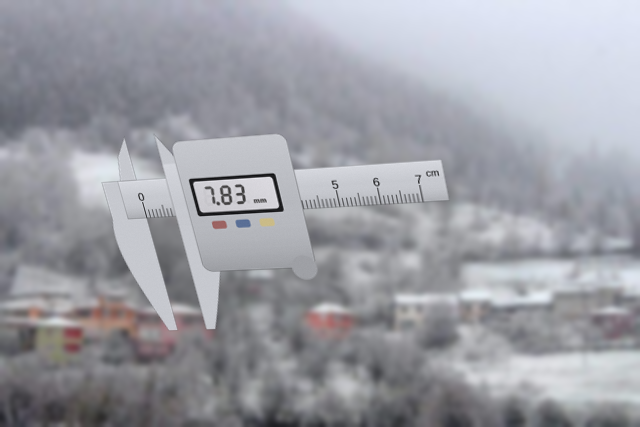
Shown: 7.83 mm
